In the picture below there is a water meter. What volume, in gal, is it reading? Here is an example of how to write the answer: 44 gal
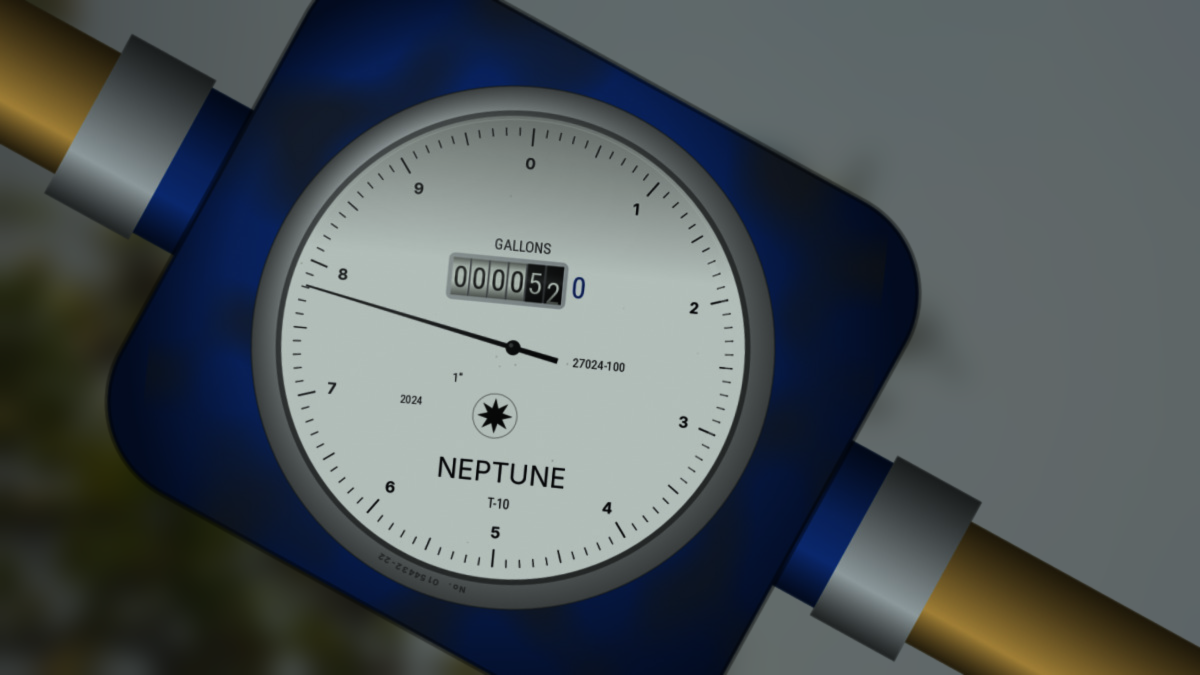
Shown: 517.8 gal
